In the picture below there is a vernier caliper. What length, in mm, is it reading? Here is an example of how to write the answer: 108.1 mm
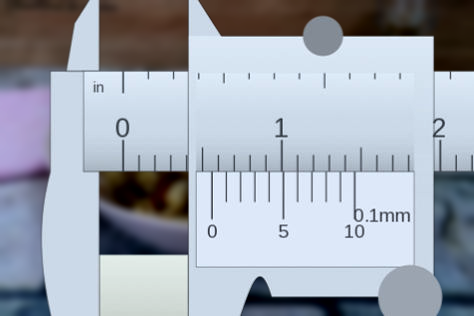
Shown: 5.6 mm
